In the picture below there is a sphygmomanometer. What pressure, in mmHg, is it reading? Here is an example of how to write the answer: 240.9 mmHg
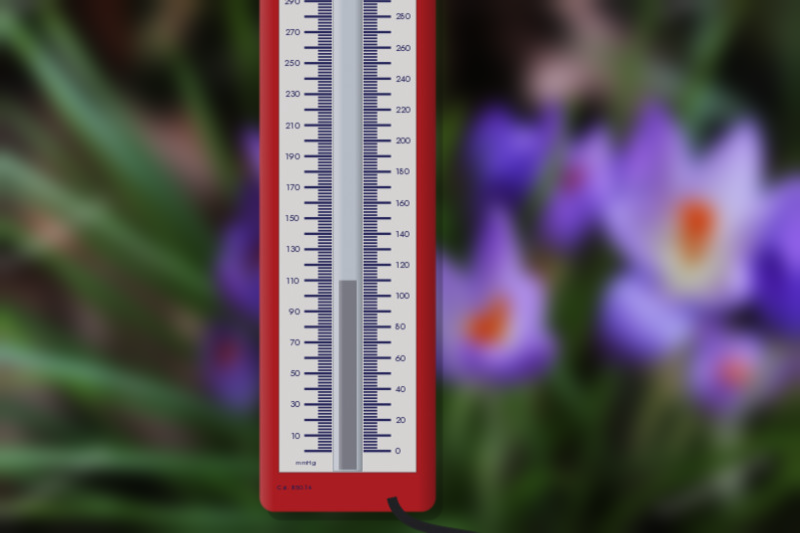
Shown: 110 mmHg
